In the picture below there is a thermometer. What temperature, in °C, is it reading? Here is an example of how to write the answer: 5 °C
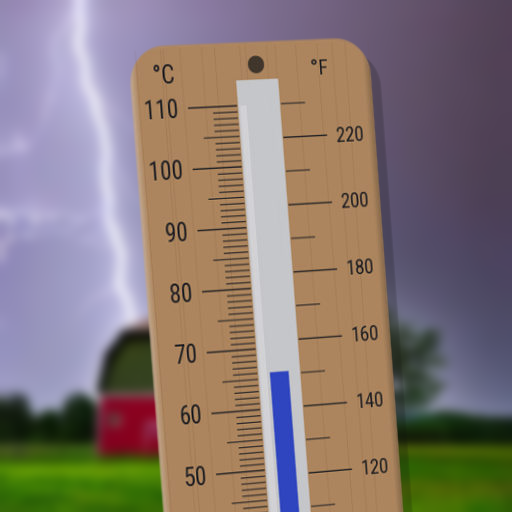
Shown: 66 °C
